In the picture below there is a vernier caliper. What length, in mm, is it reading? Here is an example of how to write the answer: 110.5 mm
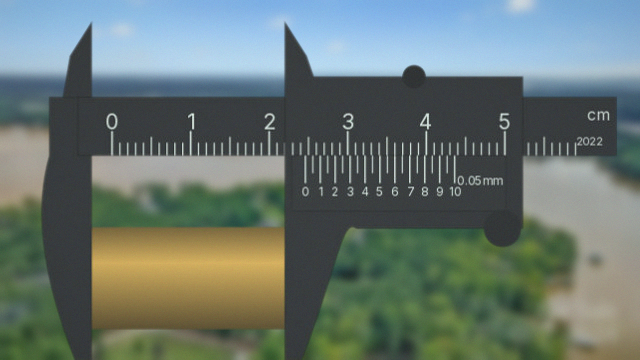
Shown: 24.6 mm
